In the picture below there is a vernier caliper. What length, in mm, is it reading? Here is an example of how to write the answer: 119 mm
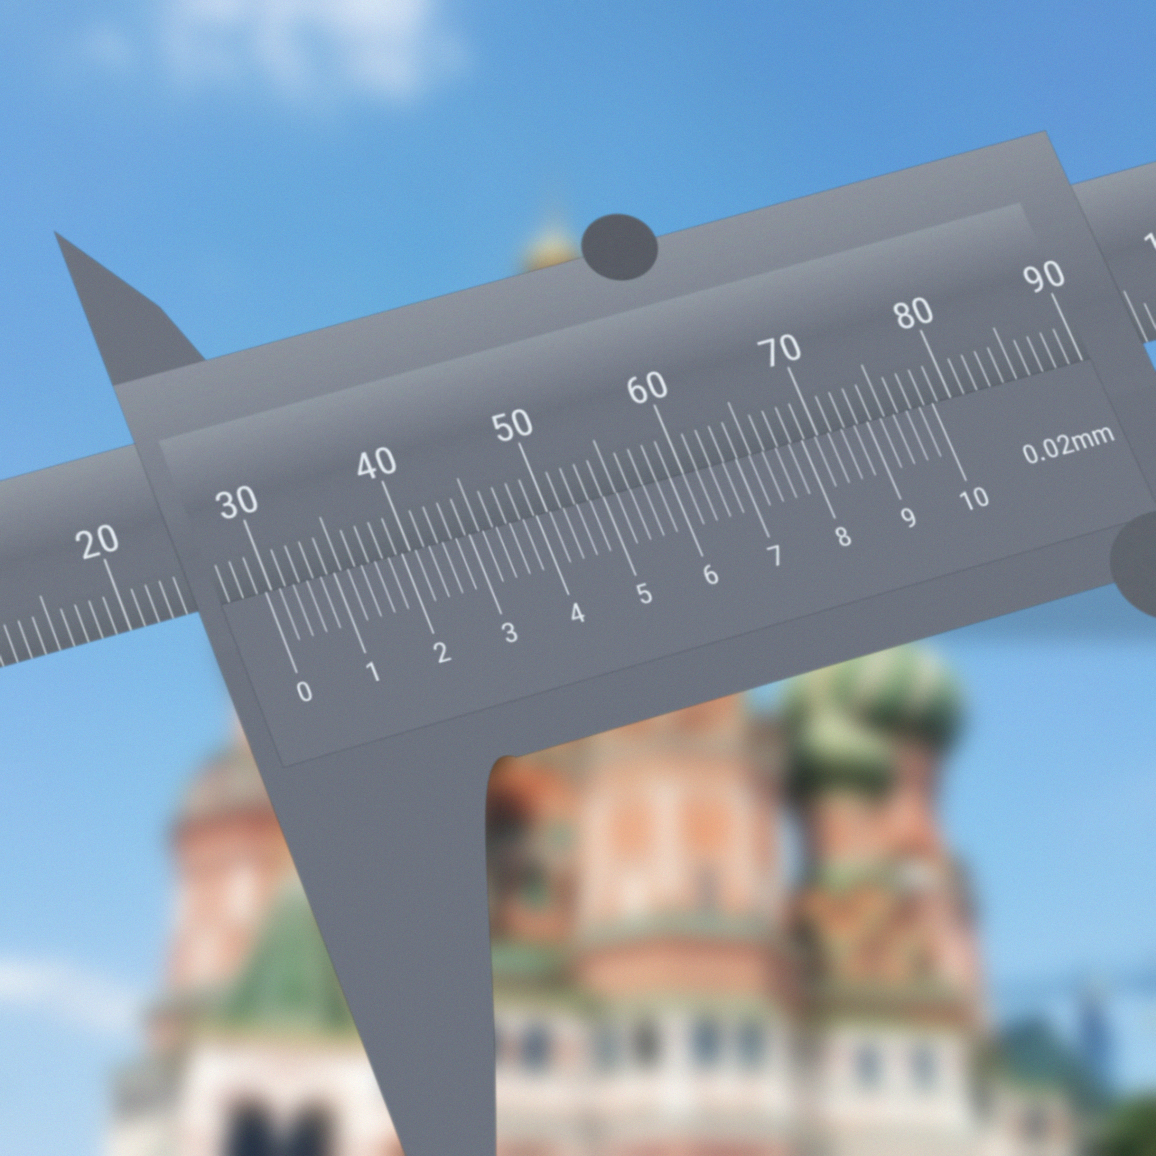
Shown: 29.6 mm
